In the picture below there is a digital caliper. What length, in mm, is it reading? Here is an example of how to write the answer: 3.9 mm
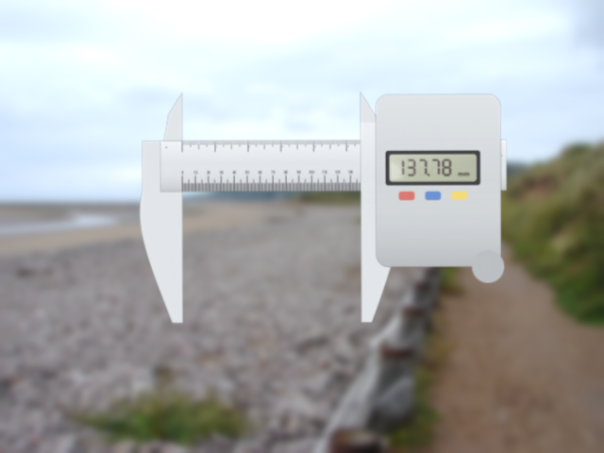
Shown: 137.78 mm
